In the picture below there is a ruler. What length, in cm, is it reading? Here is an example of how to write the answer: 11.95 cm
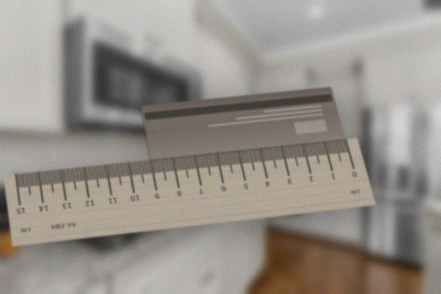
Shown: 9 cm
